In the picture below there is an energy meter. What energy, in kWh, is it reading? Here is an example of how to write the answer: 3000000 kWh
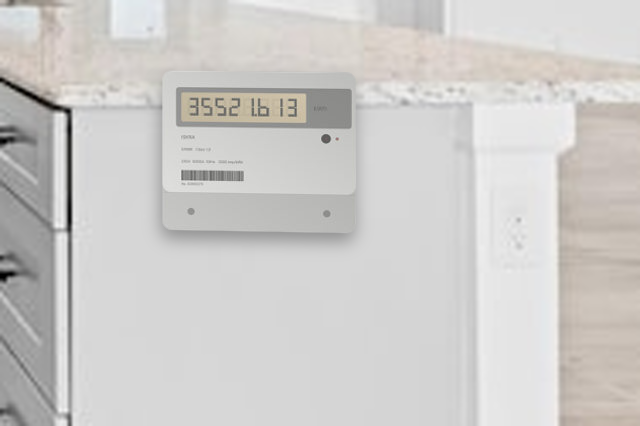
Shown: 35521.613 kWh
